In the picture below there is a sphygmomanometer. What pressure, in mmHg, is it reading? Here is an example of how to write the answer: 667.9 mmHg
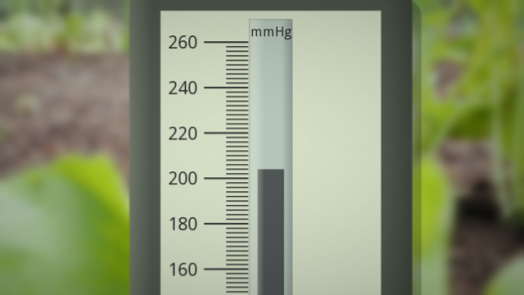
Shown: 204 mmHg
